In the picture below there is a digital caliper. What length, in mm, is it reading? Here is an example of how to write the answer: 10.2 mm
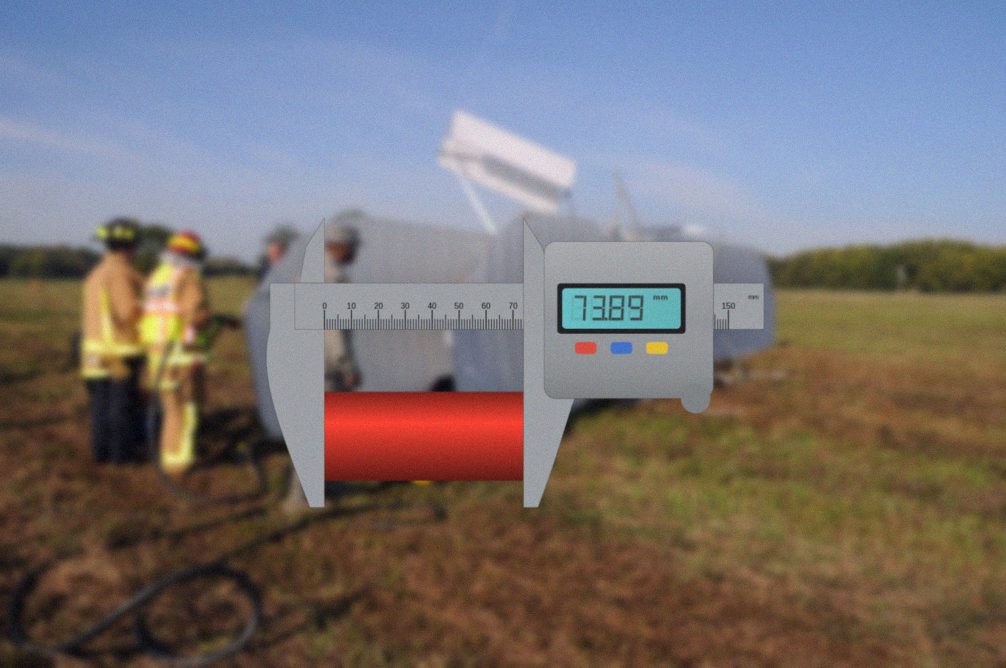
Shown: 73.89 mm
